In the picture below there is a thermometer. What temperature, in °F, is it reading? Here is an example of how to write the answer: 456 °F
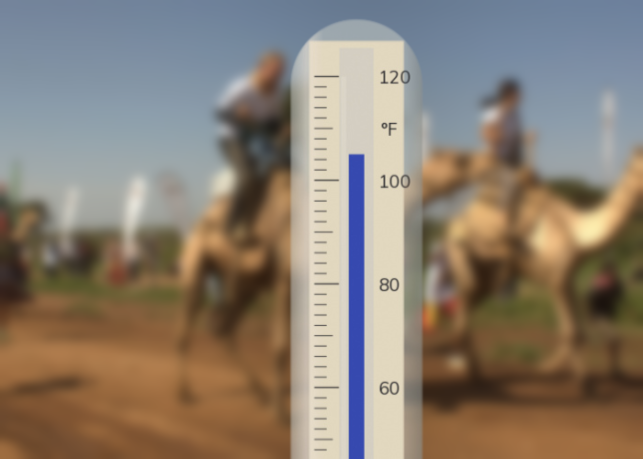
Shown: 105 °F
